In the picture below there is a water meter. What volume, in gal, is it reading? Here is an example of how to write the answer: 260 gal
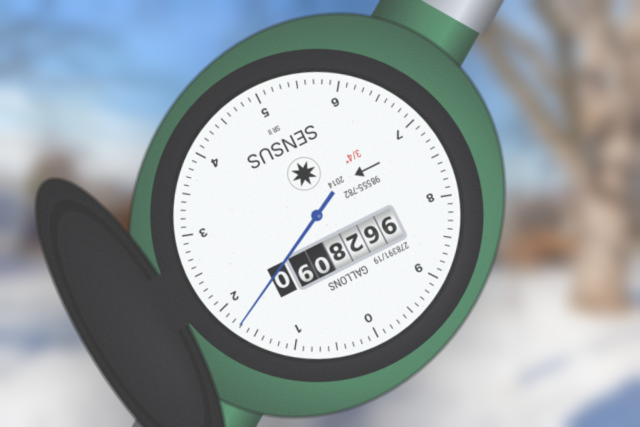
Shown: 9628091.7 gal
